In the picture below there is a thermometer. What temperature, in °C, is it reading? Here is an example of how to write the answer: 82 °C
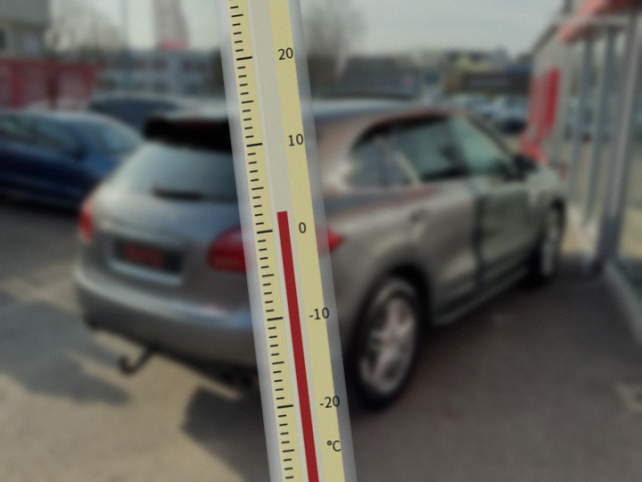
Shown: 2 °C
